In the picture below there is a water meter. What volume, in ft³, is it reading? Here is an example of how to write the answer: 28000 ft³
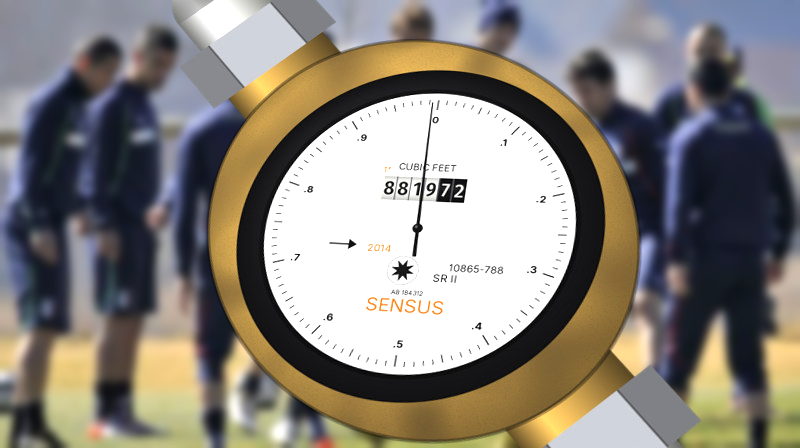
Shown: 881971.99 ft³
